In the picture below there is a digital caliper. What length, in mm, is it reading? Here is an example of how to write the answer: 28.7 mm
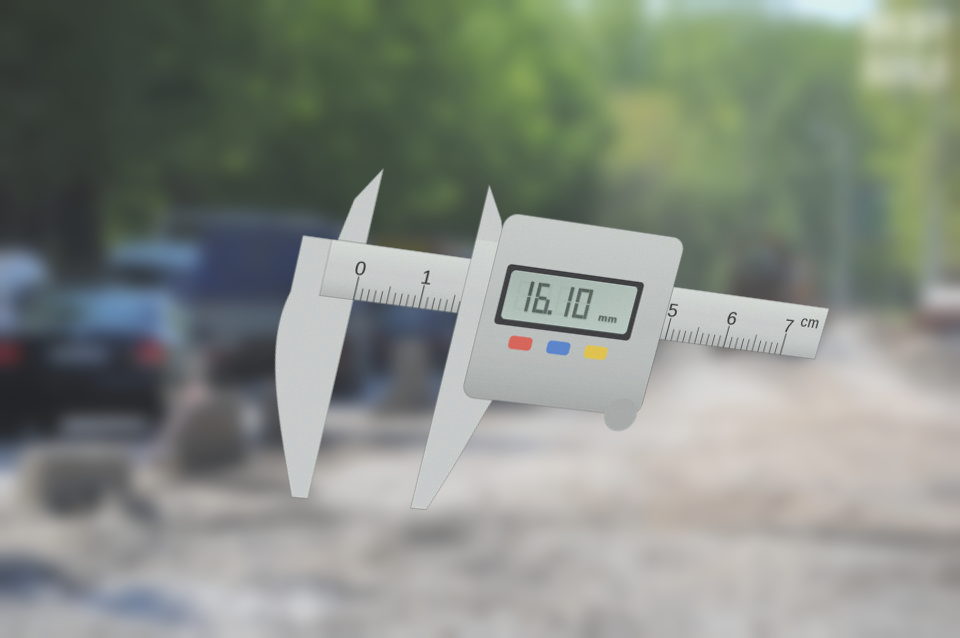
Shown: 16.10 mm
